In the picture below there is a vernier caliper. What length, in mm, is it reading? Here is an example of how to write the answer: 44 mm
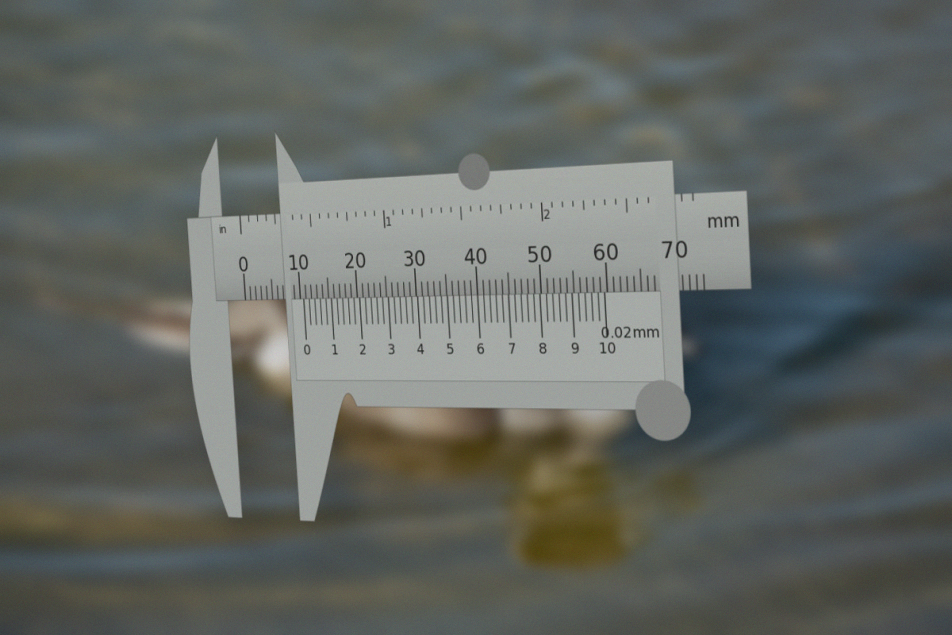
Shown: 10.6 mm
